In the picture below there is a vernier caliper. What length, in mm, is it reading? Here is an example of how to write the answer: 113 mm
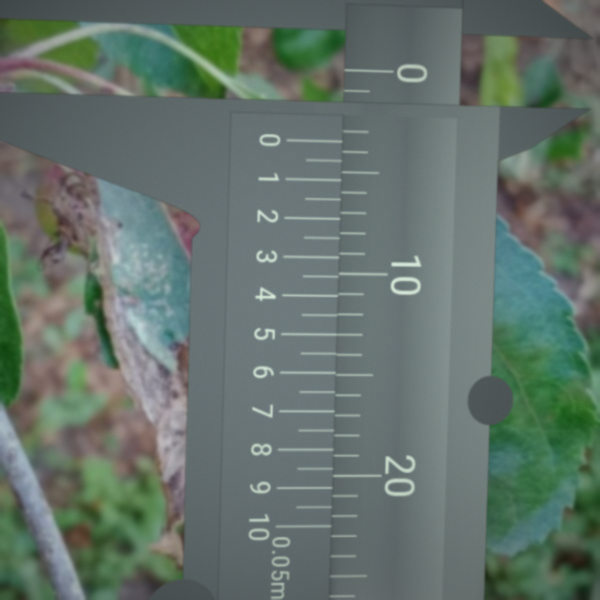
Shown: 3.5 mm
